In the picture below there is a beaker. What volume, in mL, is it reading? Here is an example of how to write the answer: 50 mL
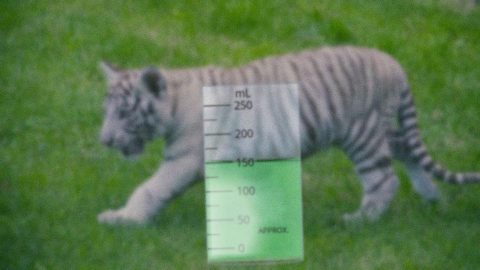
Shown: 150 mL
